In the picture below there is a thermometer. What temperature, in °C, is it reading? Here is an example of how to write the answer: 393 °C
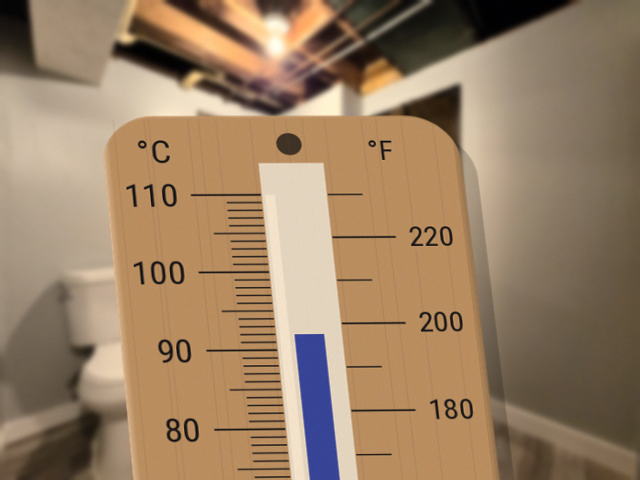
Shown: 92 °C
